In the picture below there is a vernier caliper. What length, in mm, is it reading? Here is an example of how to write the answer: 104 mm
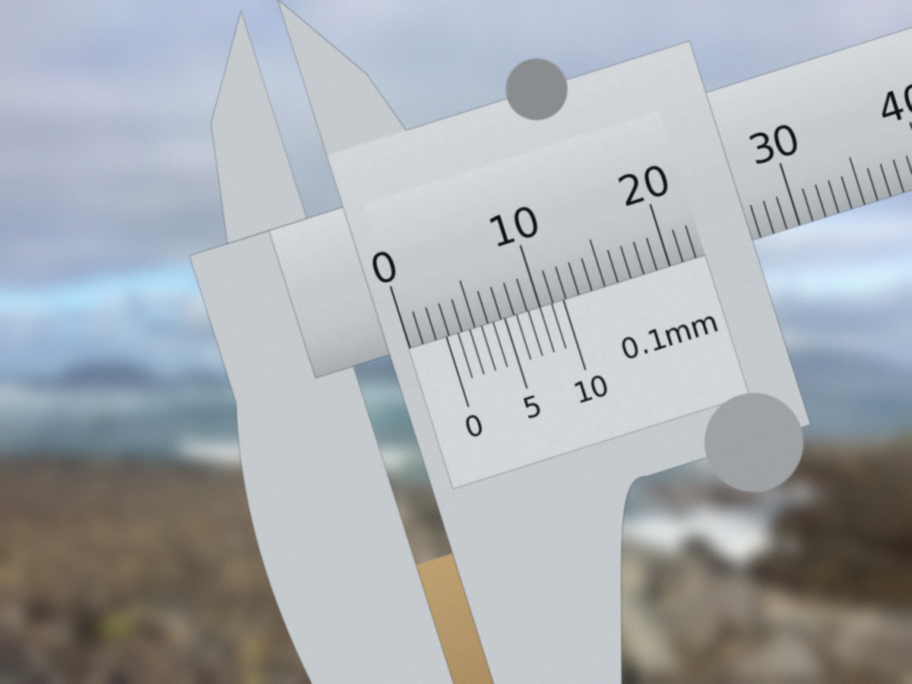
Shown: 2.8 mm
